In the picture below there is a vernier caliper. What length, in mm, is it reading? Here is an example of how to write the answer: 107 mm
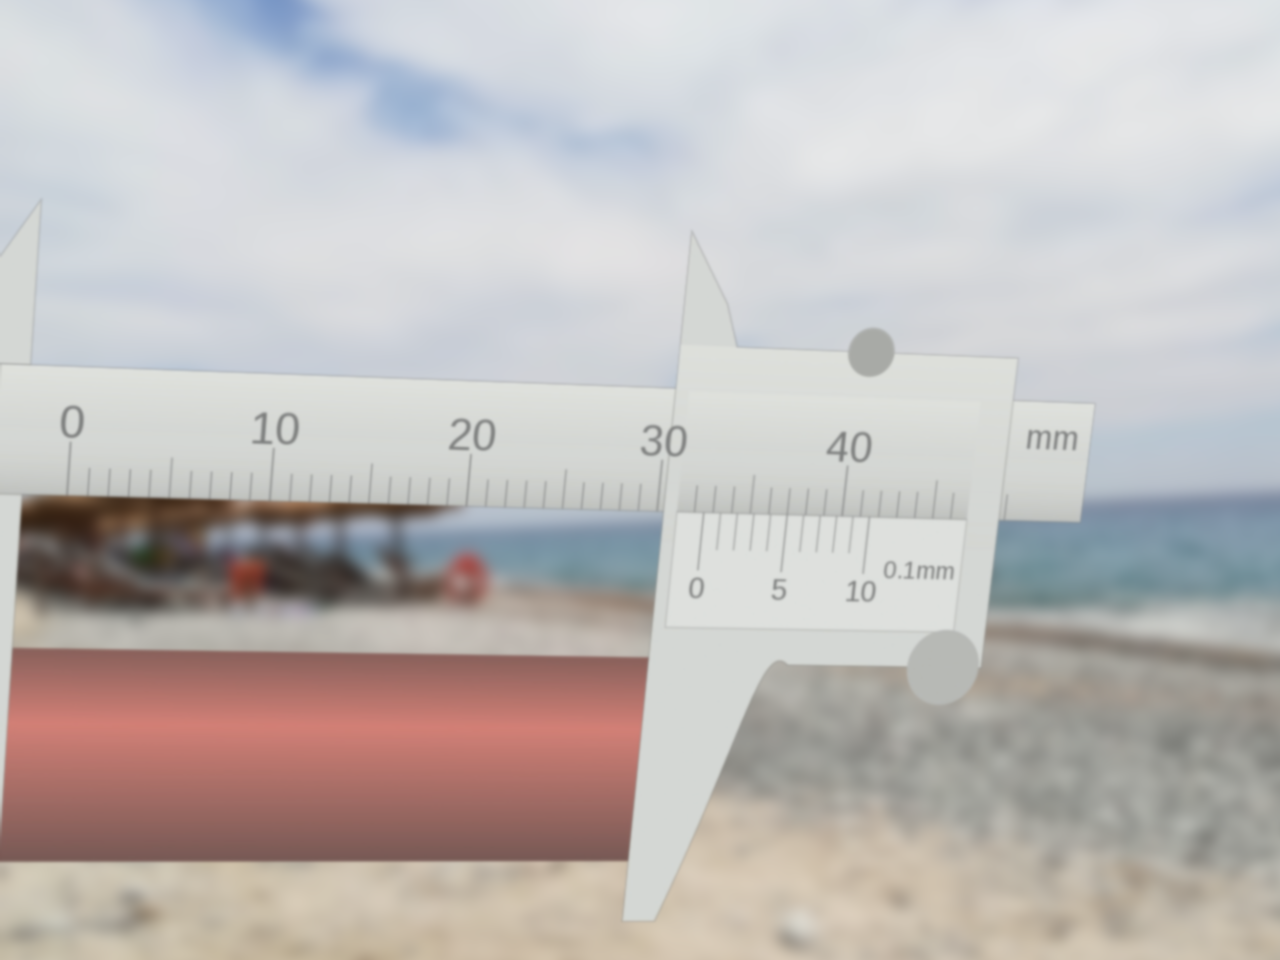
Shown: 32.5 mm
